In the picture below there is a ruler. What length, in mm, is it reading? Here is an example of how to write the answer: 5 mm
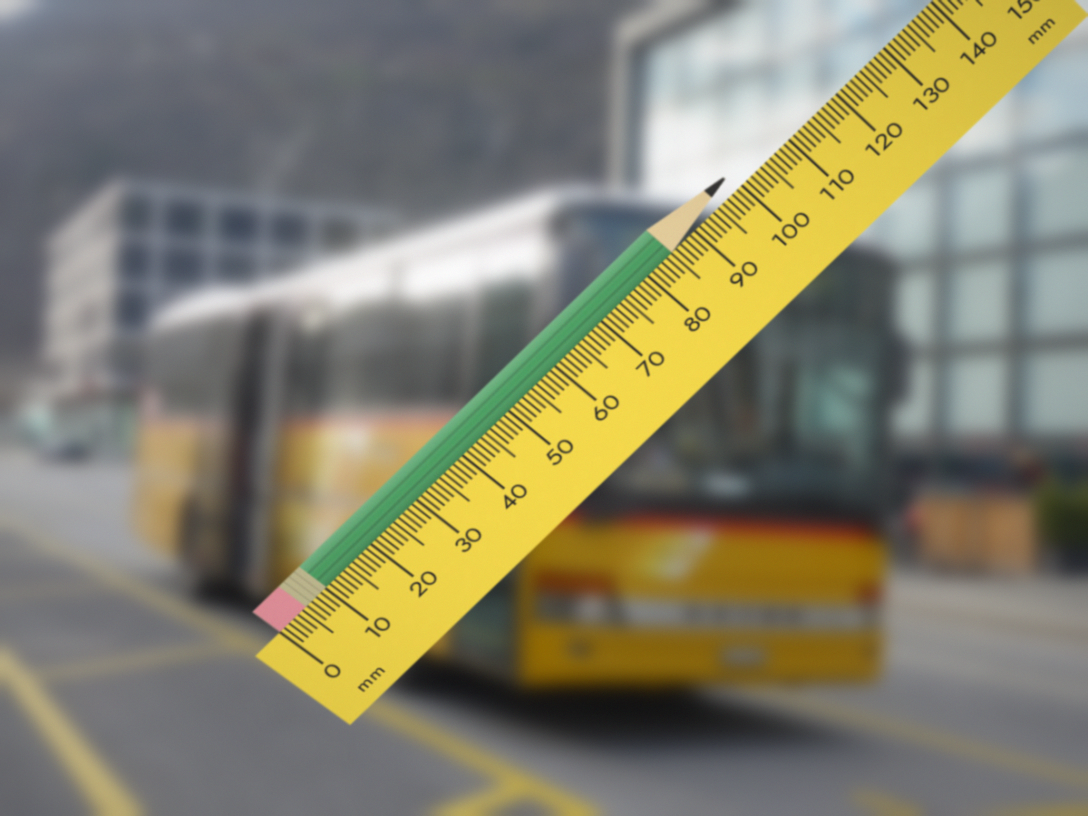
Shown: 99 mm
